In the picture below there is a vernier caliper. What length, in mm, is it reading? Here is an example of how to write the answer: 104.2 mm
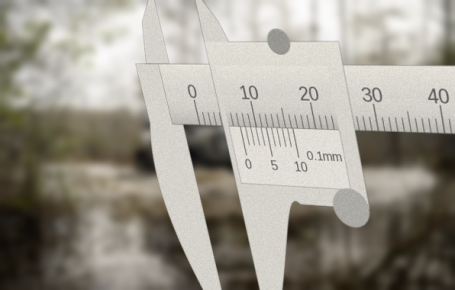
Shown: 7.2 mm
